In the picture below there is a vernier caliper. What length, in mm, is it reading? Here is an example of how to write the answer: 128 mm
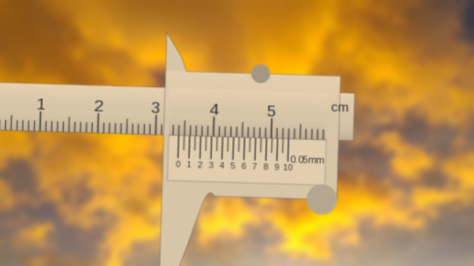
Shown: 34.0 mm
